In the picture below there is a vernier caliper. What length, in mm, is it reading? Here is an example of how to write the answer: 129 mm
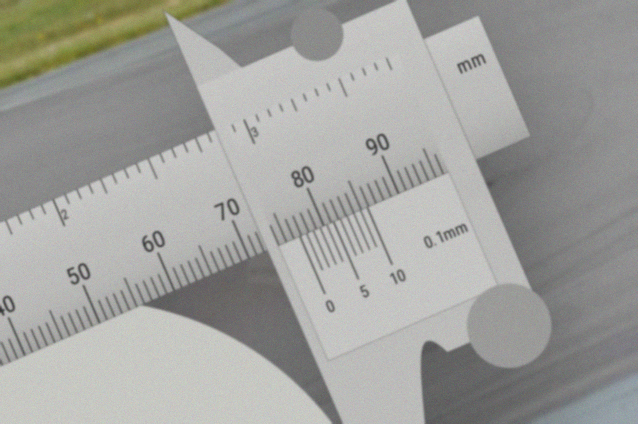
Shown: 76.8 mm
